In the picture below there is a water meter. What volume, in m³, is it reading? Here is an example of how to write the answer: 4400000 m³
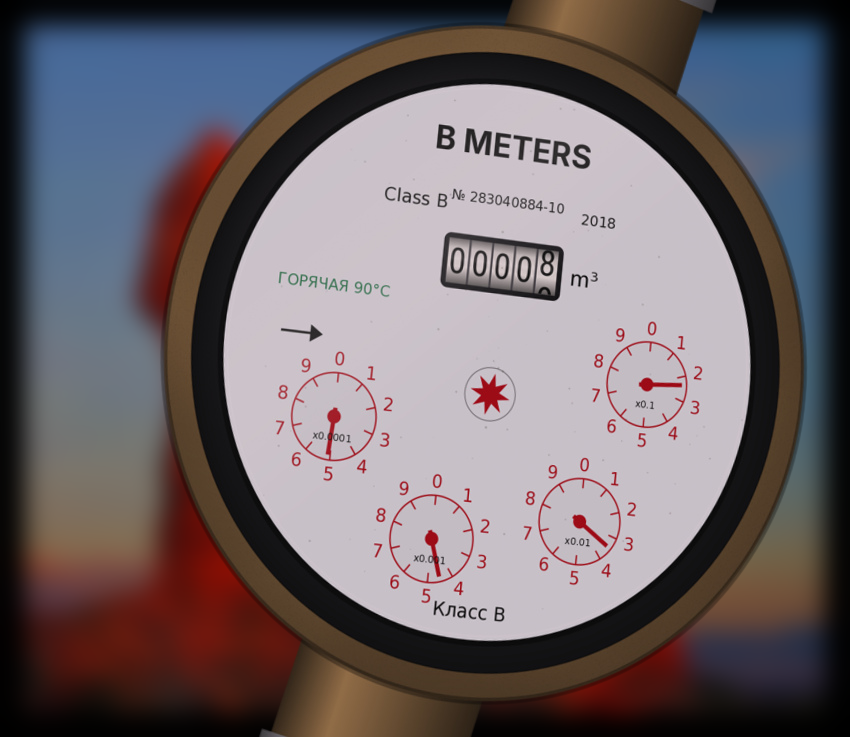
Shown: 8.2345 m³
